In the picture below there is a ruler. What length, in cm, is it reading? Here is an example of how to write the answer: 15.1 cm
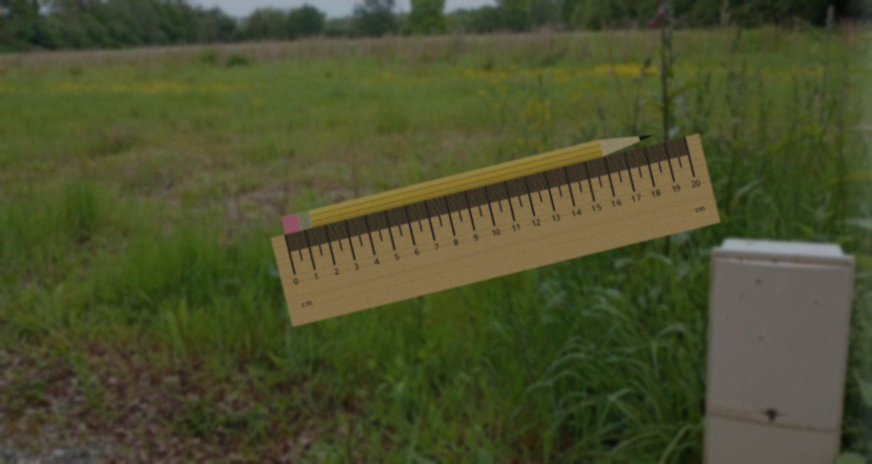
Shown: 18.5 cm
